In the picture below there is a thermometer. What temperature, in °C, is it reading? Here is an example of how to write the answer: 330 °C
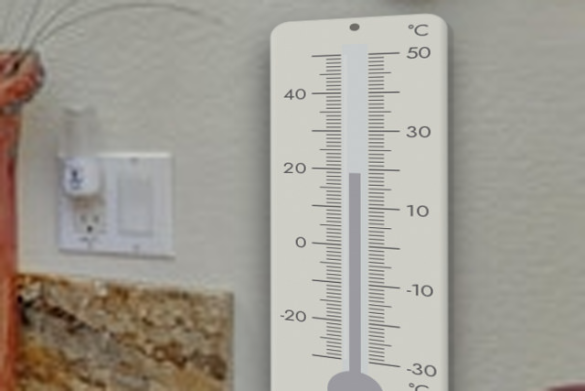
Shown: 19 °C
